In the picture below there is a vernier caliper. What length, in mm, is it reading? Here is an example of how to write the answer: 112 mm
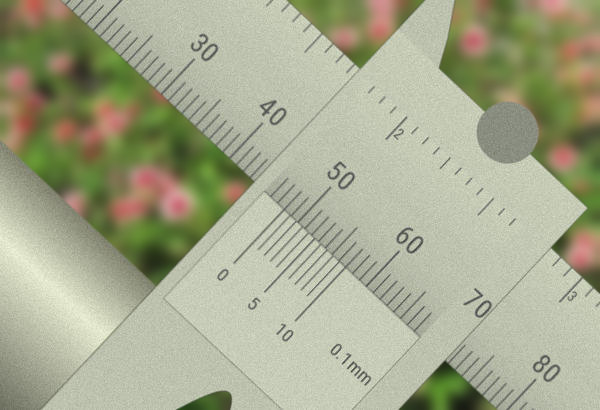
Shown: 48.0 mm
